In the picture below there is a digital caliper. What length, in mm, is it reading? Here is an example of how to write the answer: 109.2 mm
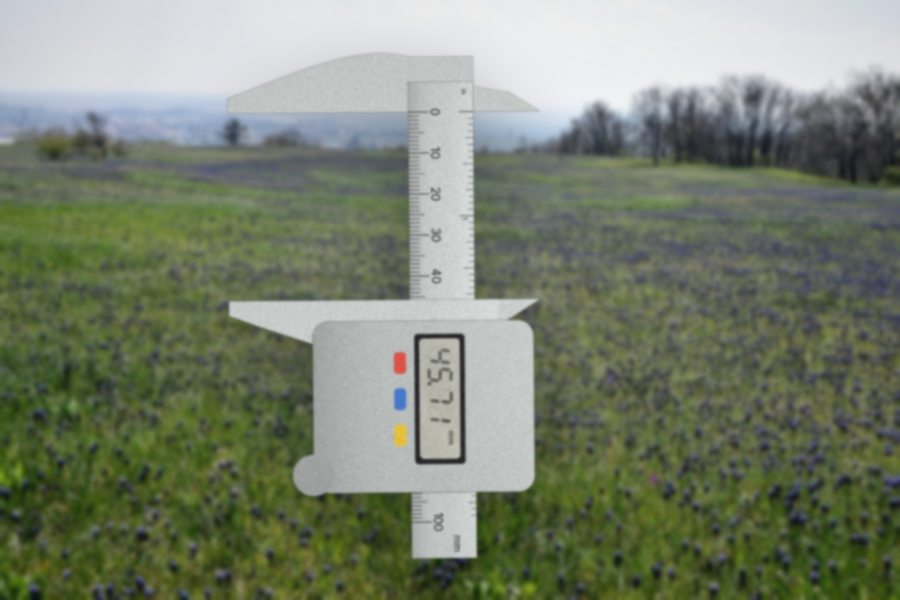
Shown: 45.71 mm
